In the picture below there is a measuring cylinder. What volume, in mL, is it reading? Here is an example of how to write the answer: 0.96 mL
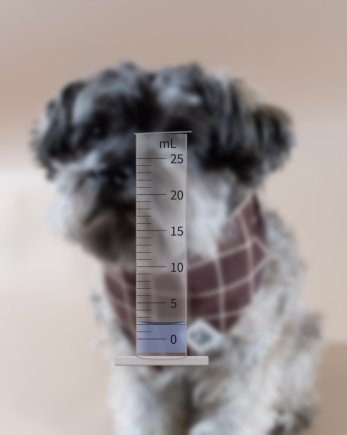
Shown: 2 mL
